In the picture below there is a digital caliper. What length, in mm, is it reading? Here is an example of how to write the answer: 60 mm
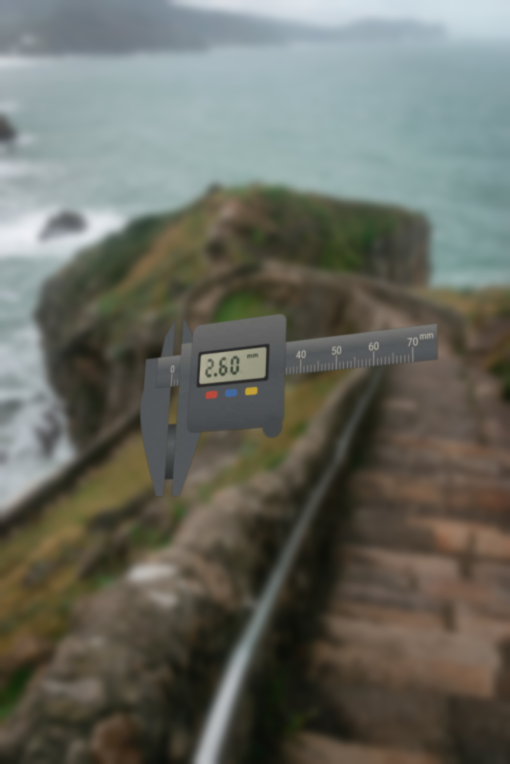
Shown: 2.60 mm
